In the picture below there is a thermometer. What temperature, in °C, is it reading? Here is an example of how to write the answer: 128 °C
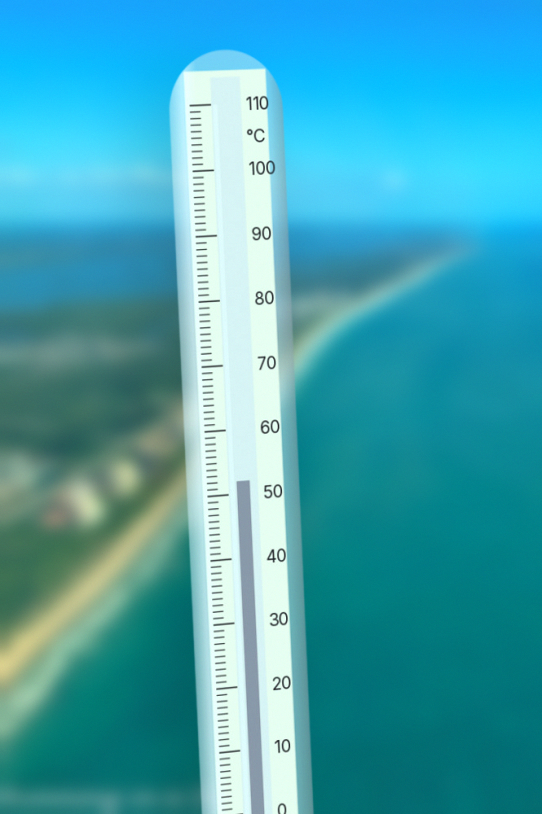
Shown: 52 °C
